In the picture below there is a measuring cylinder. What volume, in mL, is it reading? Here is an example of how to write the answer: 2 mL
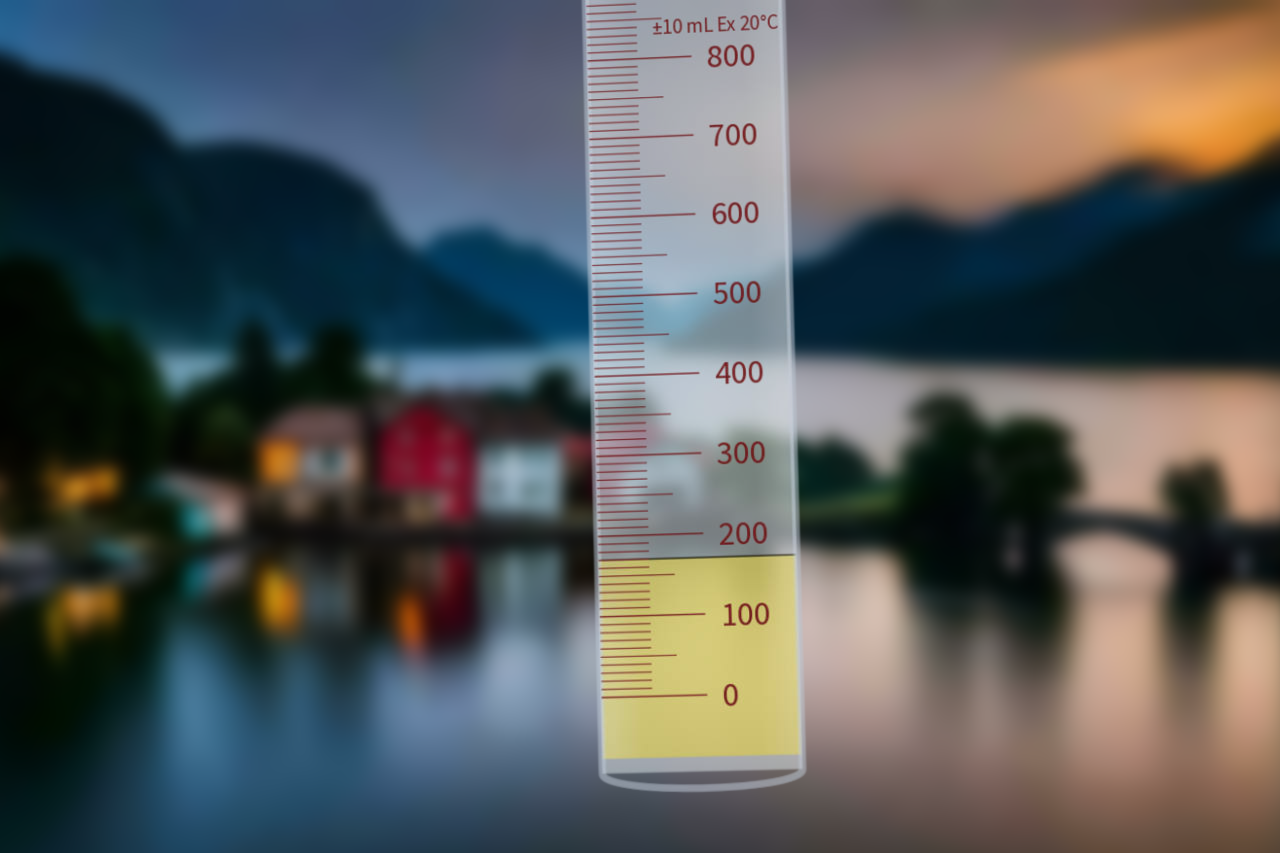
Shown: 170 mL
